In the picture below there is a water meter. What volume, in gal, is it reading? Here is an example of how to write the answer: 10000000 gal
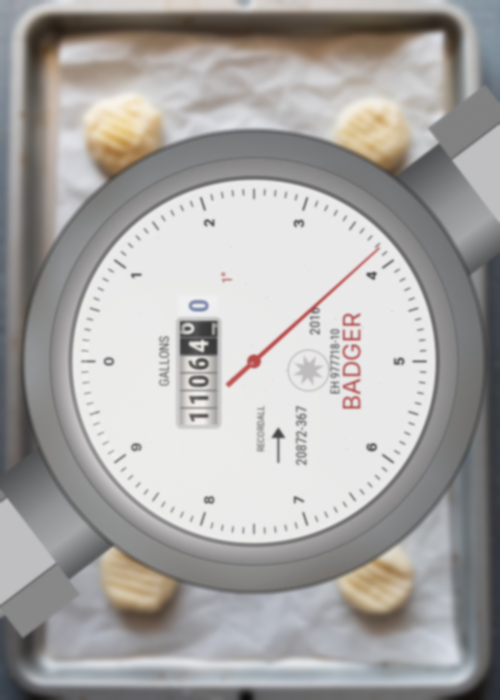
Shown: 1106463.8 gal
